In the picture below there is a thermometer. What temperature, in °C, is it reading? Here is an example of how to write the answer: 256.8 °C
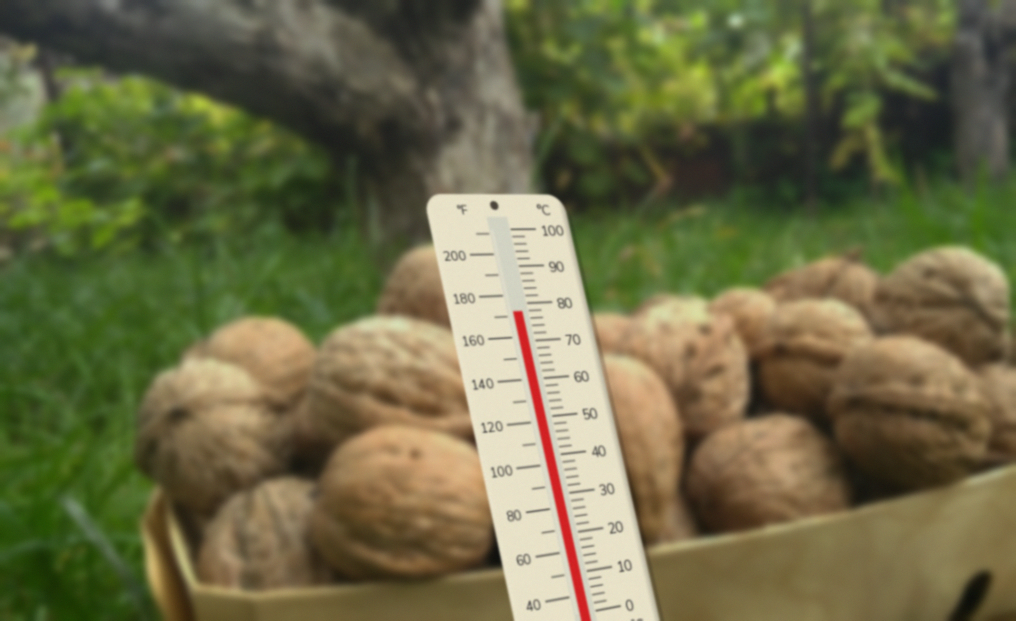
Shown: 78 °C
